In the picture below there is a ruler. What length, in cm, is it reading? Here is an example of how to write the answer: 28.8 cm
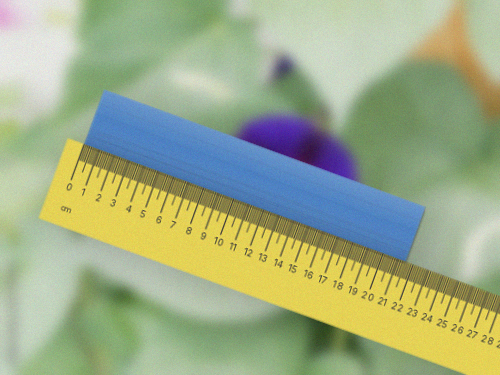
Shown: 21.5 cm
